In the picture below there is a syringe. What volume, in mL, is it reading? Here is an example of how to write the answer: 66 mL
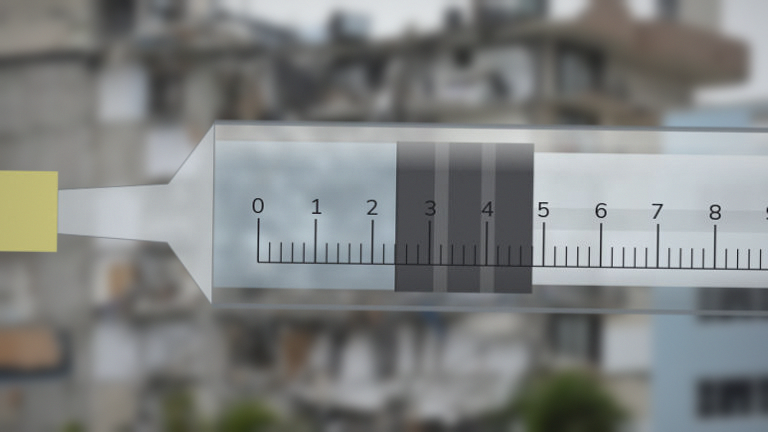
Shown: 2.4 mL
